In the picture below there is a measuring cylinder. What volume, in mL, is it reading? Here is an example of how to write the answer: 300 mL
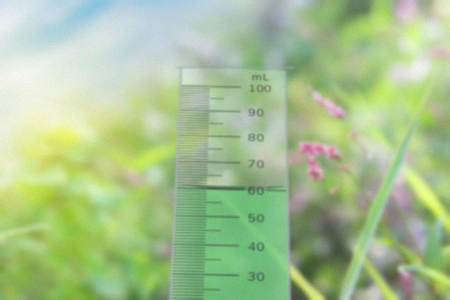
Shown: 60 mL
